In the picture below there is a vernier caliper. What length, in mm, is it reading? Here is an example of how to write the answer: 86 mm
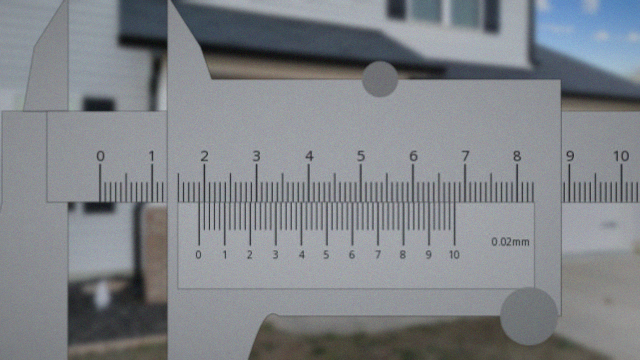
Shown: 19.0 mm
